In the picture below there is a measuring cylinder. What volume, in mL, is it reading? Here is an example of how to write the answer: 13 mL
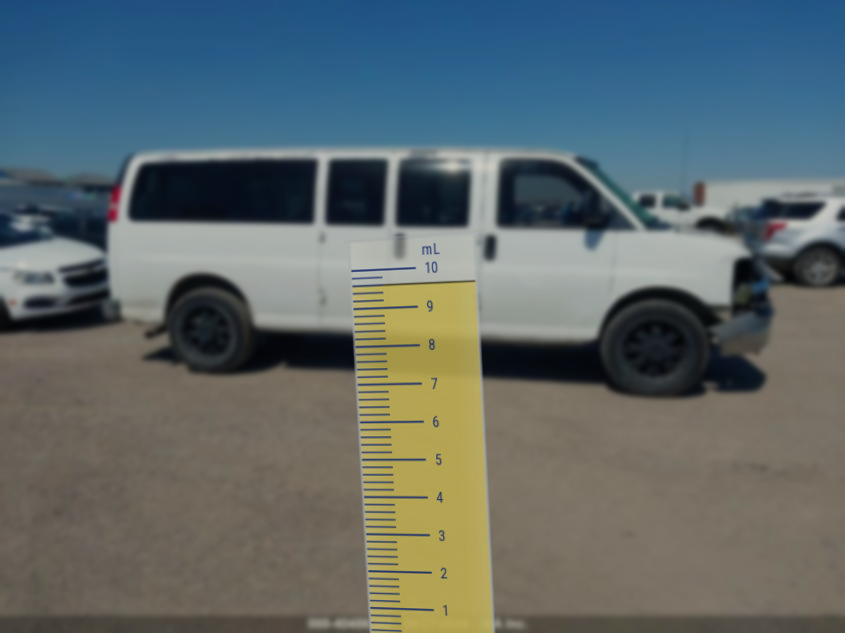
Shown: 9.6 mL
